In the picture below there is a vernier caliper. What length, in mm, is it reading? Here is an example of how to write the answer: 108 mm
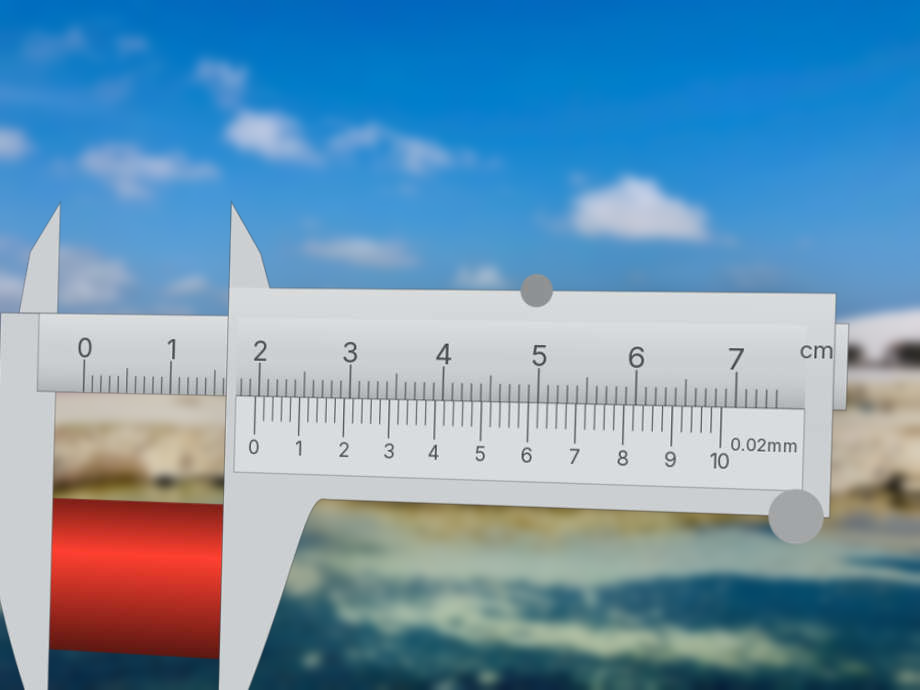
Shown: 19.6 mm
